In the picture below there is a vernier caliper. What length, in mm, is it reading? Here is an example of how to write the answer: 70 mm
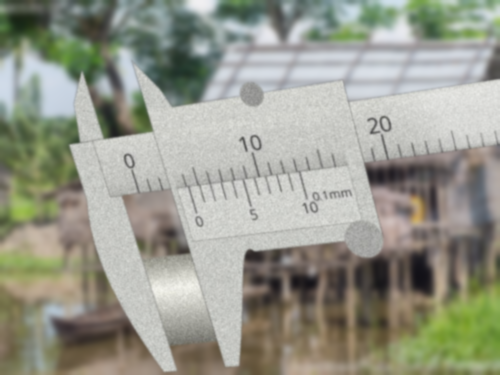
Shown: 4.2 mm
